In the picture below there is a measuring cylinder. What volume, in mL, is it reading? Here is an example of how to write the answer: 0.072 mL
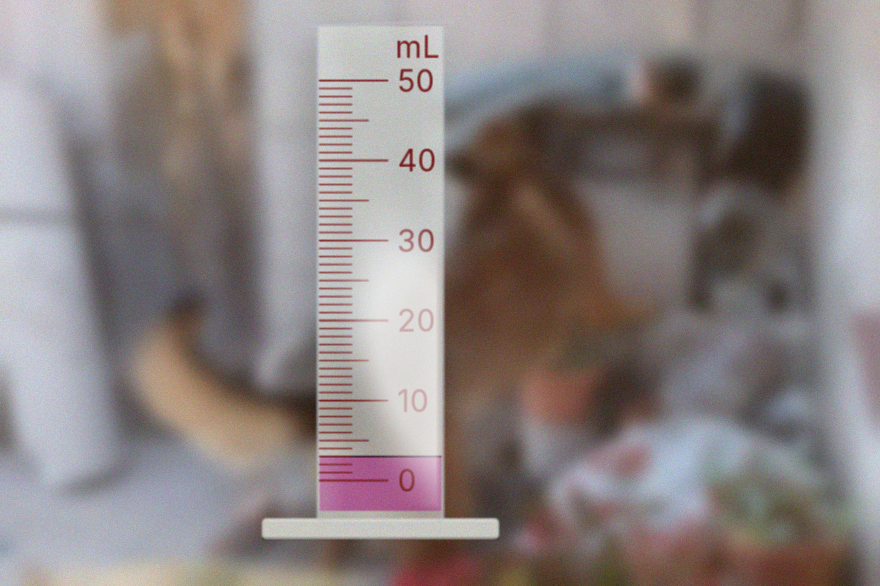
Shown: 3 mL
